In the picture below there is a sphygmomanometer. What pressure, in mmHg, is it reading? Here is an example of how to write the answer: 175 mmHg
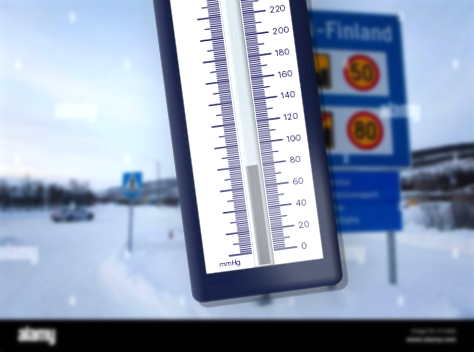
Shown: 80 mmHg
